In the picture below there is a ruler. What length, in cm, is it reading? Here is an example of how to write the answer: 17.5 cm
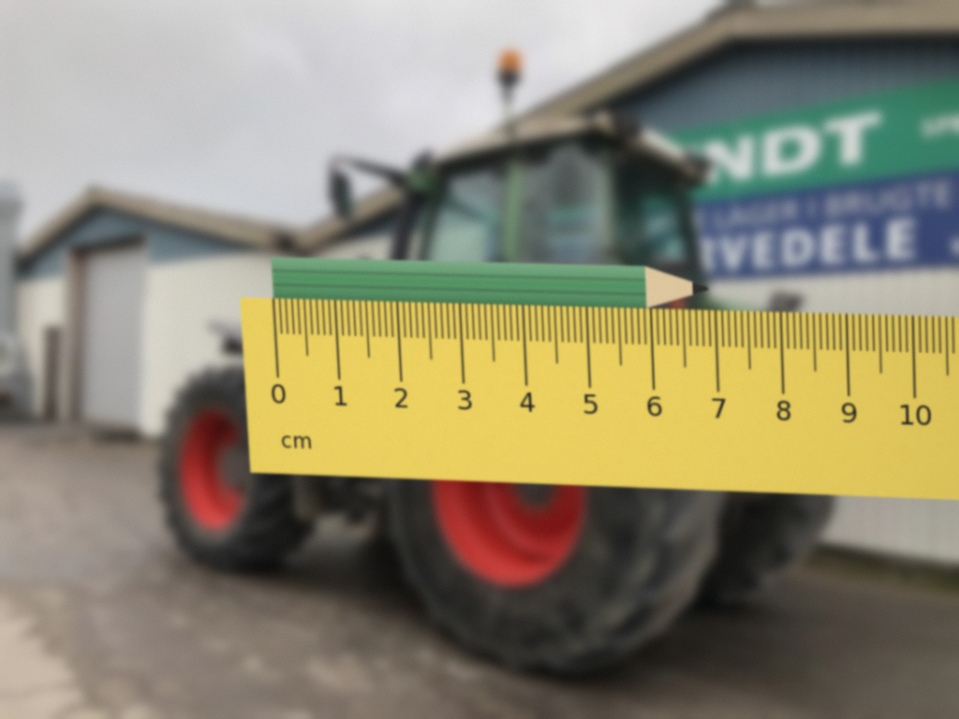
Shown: 6.9 cm
